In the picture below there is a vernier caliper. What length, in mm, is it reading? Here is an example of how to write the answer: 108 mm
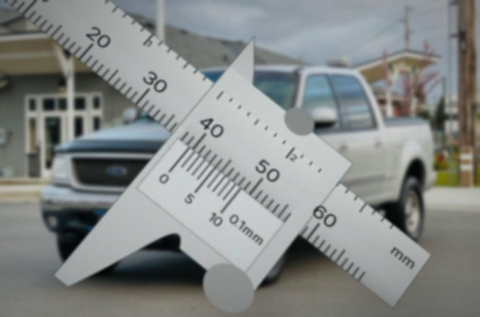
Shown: 39.5 mm
